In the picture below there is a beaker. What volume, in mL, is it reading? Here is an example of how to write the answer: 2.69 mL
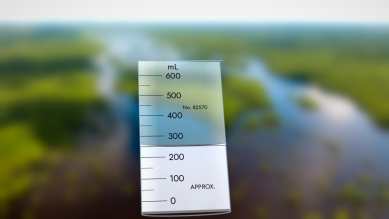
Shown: 250 mL
